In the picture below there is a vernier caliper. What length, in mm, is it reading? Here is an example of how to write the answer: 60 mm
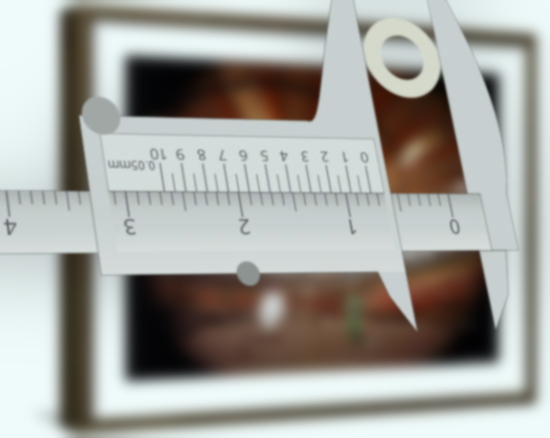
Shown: 7.6 mm
